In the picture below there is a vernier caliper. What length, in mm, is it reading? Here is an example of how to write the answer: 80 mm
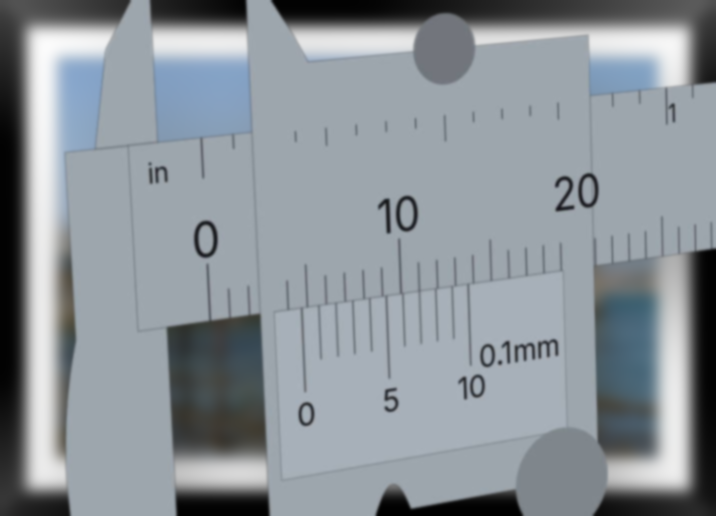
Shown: 4.7 mm
